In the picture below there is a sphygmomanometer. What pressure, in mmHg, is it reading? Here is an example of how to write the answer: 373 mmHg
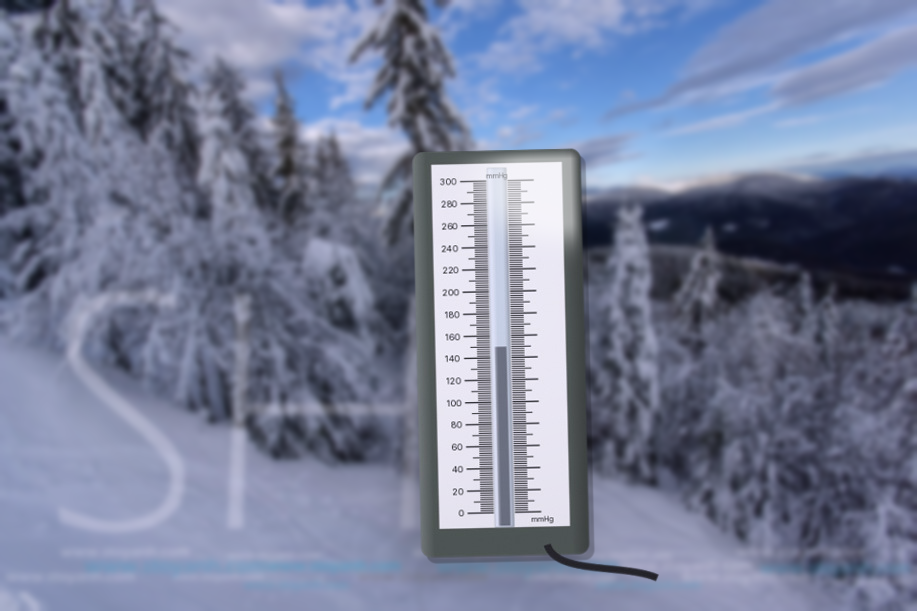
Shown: 150 mmHg
